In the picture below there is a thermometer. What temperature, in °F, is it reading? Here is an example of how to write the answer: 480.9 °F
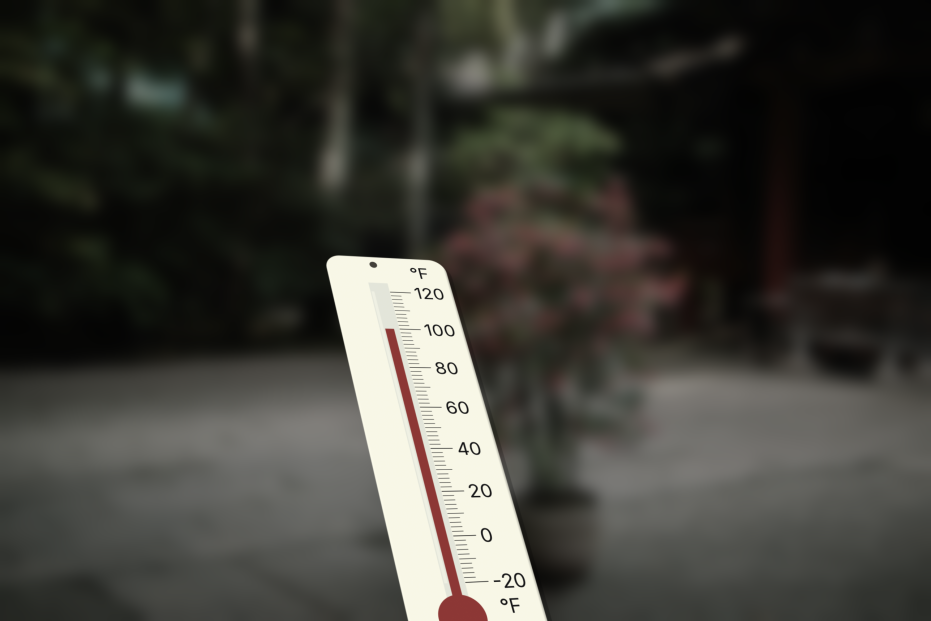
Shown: 100 °F
